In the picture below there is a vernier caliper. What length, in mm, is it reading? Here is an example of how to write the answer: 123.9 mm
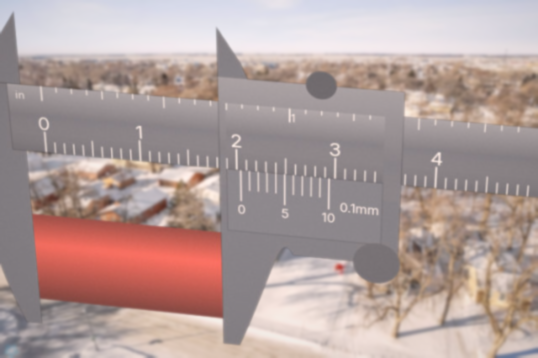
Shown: 20.4 mm
